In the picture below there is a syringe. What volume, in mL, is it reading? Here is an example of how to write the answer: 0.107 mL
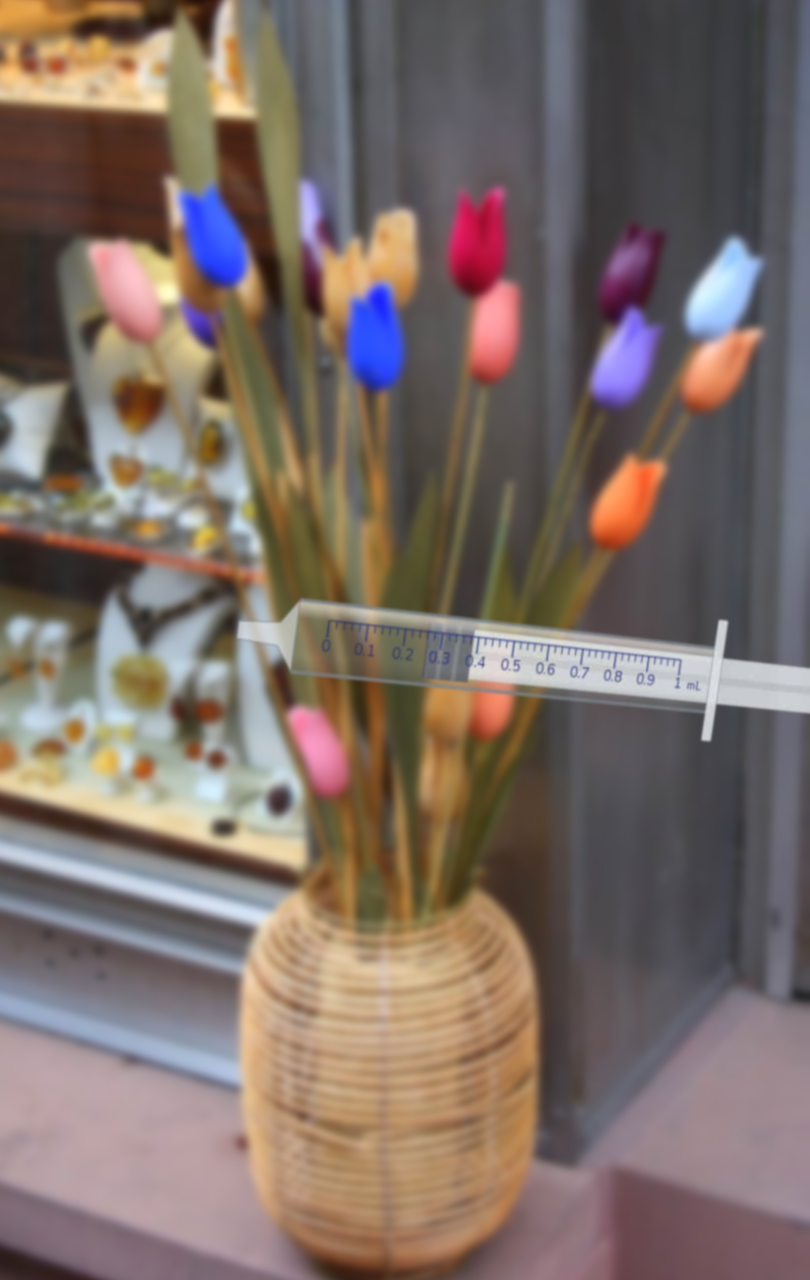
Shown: 0.26 mL
